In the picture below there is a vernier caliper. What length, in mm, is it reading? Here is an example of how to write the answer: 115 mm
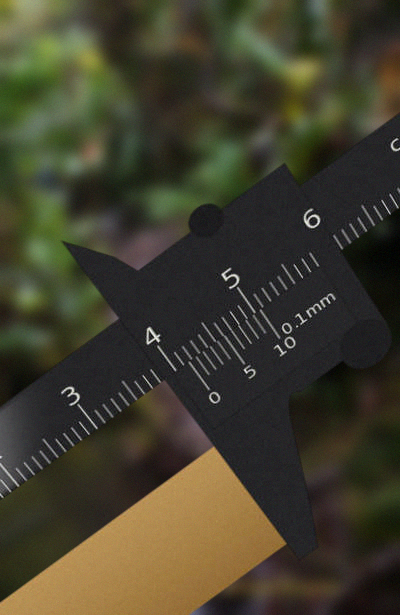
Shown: 41.6 mm
